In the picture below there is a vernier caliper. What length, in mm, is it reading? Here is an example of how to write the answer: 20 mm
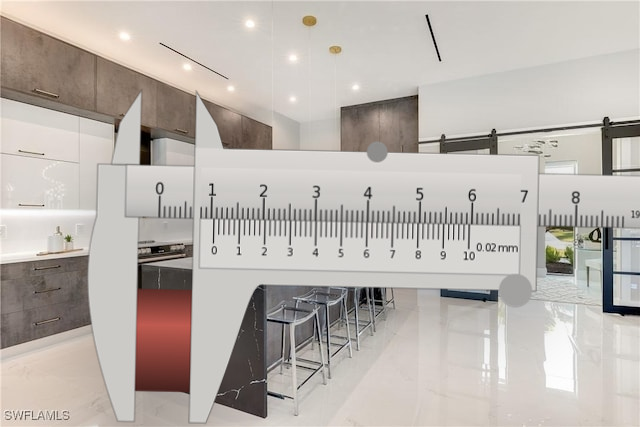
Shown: 10.5 mm
